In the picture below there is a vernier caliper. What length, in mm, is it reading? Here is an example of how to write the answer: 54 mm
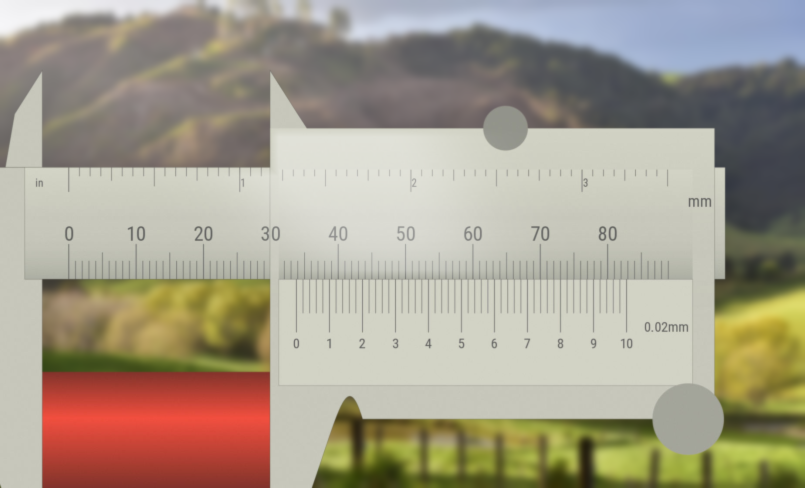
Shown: 33.8 mm
